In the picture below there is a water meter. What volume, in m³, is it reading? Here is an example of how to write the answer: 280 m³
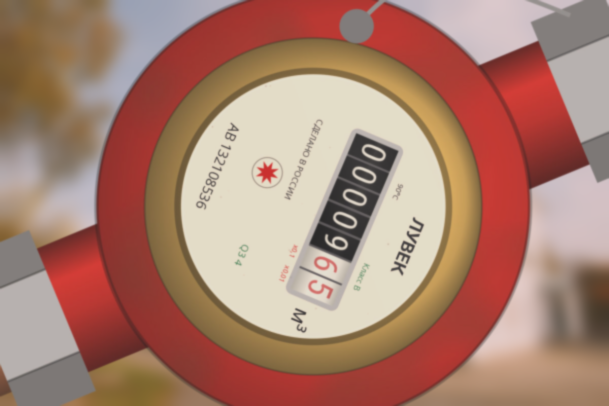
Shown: 9.65 m³
